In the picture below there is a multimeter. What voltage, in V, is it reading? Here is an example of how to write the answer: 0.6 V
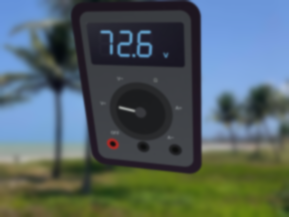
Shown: 72.6 V
